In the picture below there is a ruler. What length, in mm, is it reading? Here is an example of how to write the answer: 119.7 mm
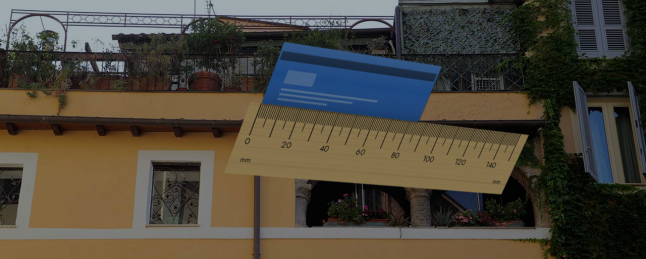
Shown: 85 mm
